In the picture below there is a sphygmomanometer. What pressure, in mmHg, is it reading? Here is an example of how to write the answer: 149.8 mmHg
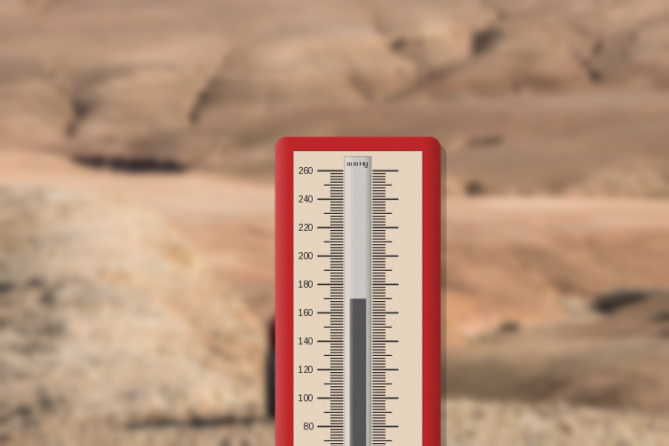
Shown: 170 mmHg
